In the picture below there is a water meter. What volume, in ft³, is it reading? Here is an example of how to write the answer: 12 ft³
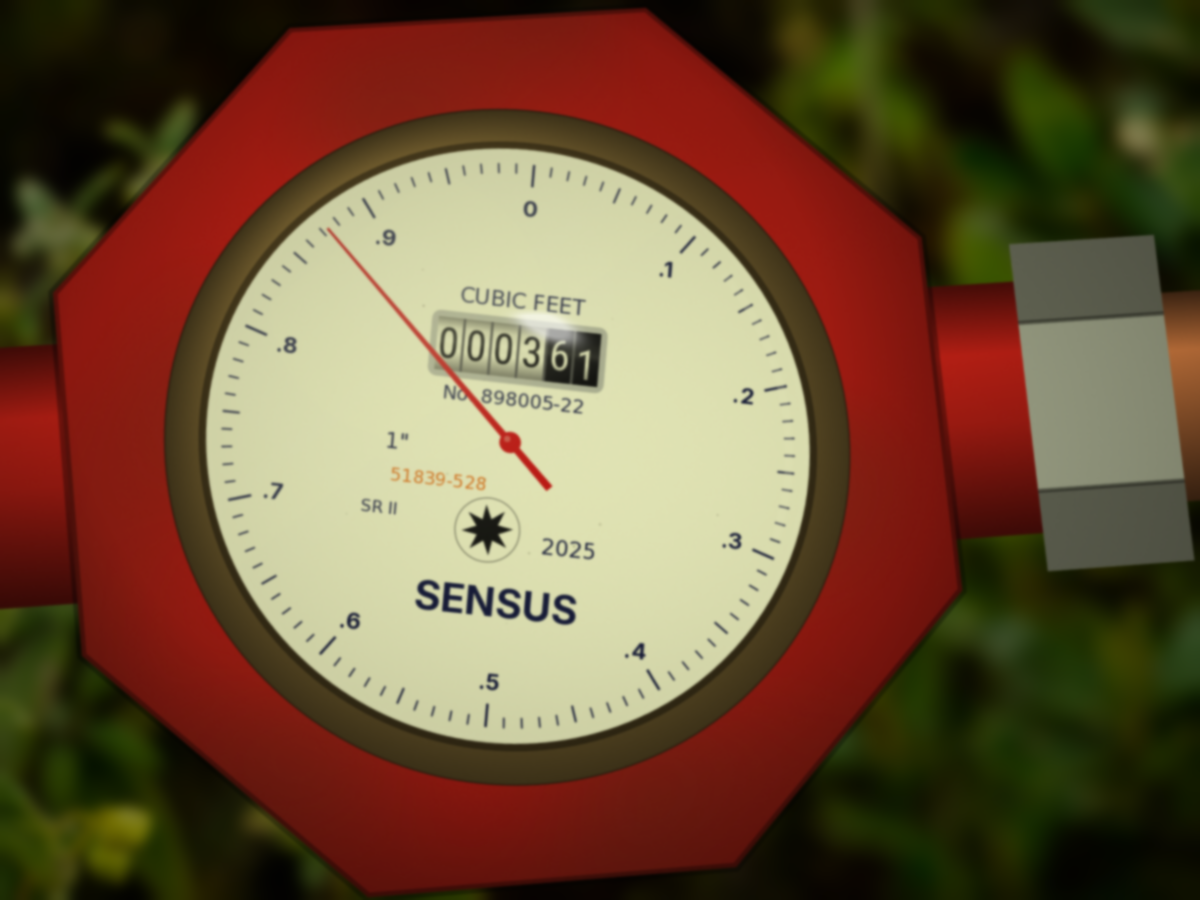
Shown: 360.87 ft³
